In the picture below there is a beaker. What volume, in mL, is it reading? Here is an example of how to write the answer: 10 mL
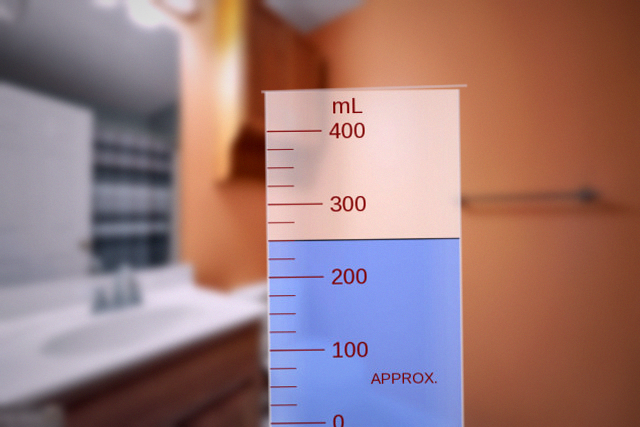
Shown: 250 mL
